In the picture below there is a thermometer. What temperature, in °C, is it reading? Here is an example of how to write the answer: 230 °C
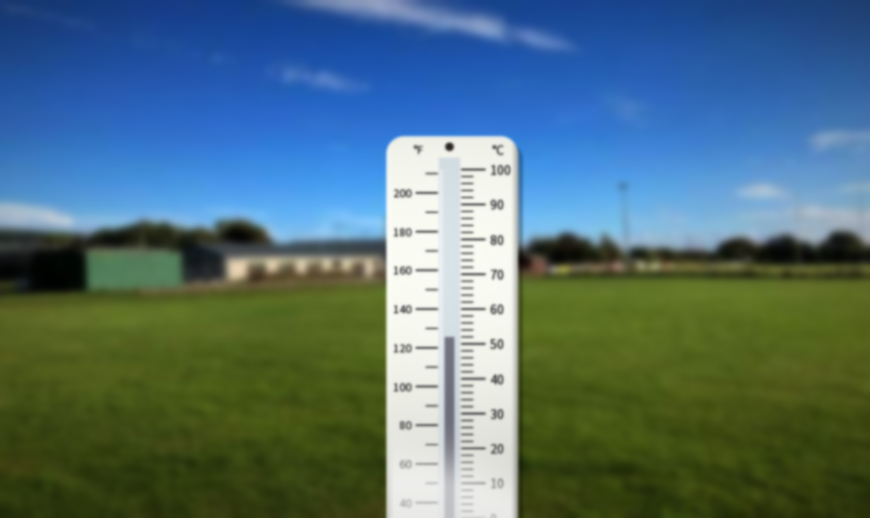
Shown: 52 °C
